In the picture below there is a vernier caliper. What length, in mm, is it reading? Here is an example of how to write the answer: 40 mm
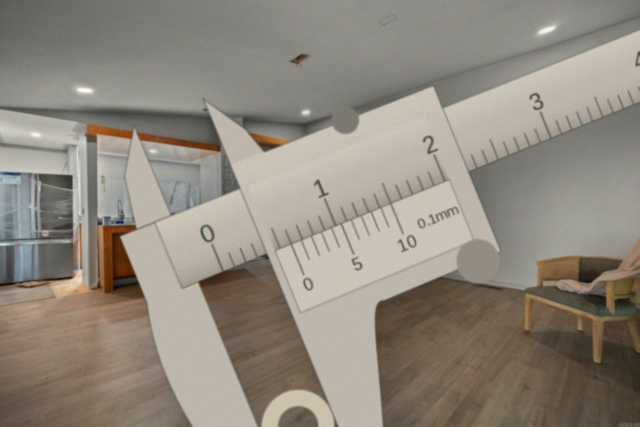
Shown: 6.0 mm
